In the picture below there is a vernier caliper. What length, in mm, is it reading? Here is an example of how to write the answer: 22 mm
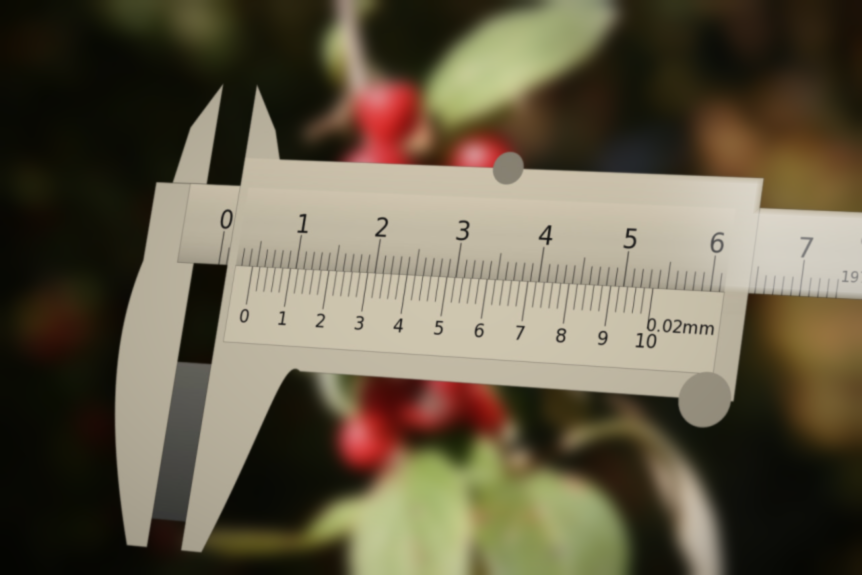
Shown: 4.4 mm
